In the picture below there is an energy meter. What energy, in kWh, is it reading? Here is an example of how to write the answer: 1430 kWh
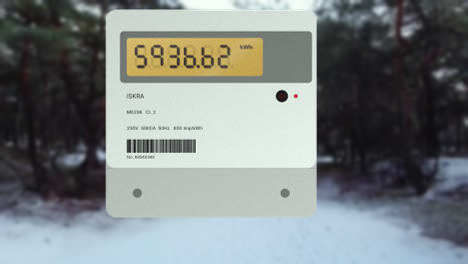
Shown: 5936.62 kWh
